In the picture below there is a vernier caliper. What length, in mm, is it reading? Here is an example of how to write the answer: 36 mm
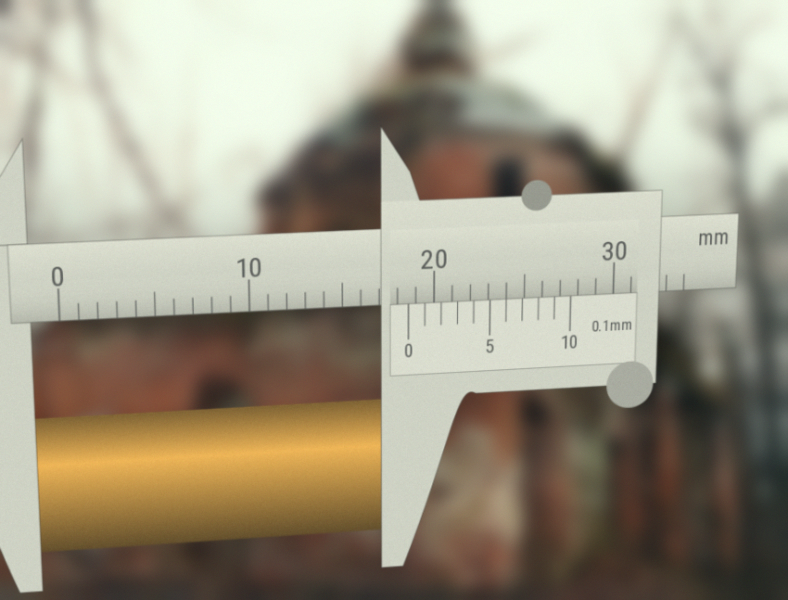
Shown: 18.6 mm
